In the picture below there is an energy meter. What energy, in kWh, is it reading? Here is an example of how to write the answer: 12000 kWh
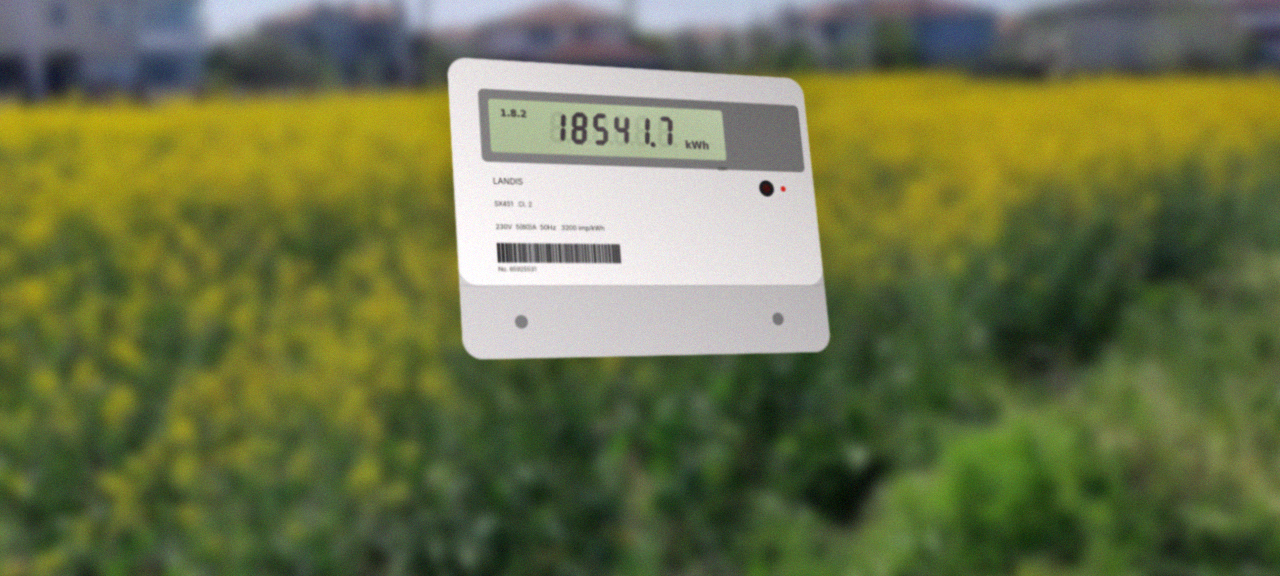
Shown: 18541.7 kWh
